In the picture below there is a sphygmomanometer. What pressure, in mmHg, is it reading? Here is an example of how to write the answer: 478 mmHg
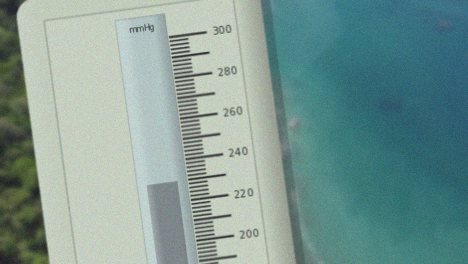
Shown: 230 mmHg
